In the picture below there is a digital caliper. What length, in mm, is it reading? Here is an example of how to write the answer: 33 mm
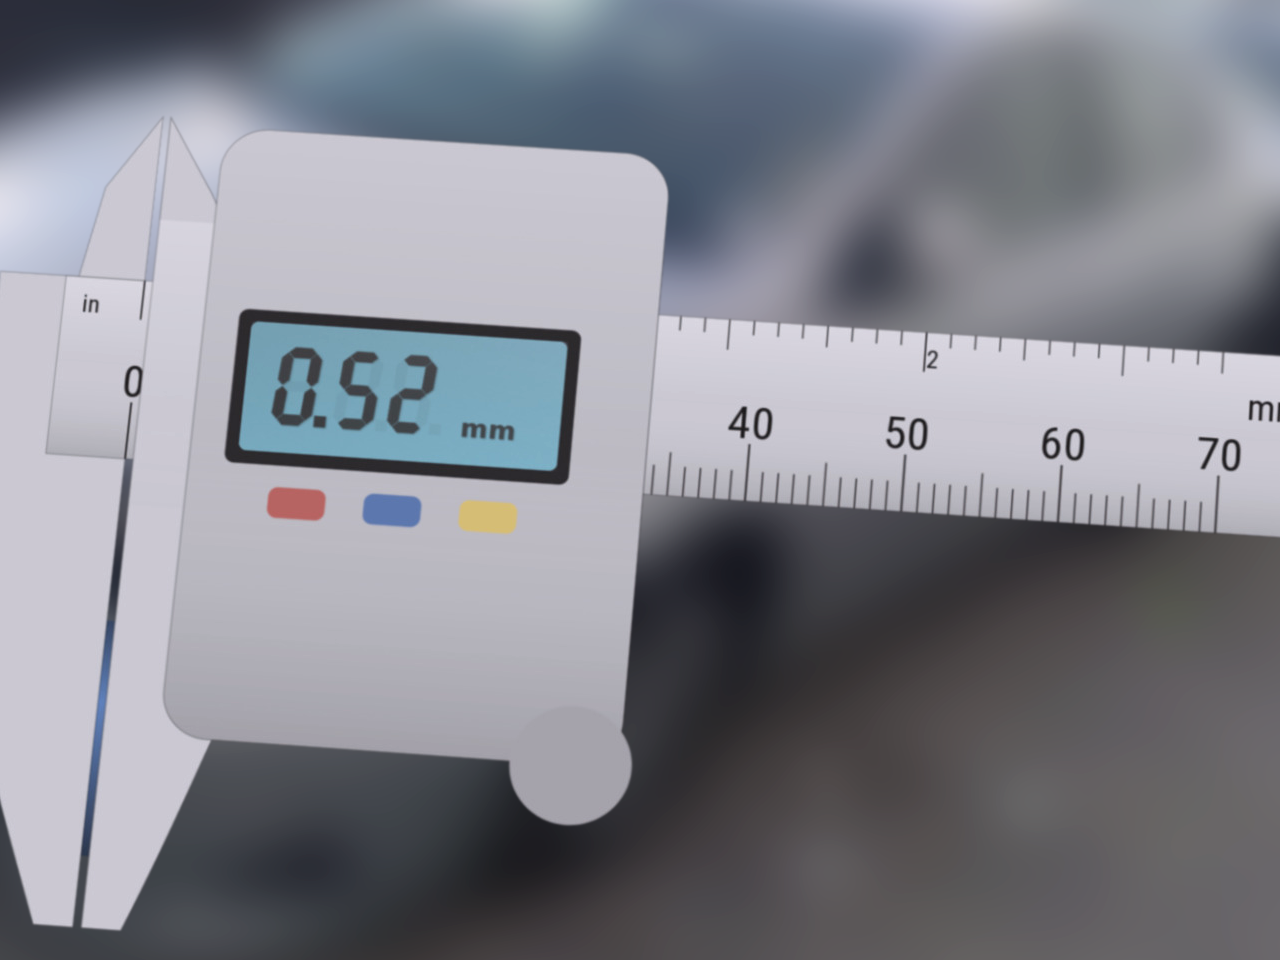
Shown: 0.52 mm
